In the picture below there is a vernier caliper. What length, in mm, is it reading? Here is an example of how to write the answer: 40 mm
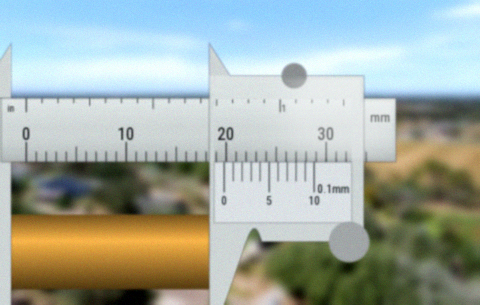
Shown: 19.8 mm
